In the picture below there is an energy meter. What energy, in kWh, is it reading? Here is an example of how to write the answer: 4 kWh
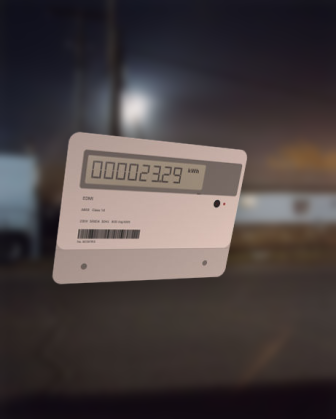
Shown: 23.29 kWh
